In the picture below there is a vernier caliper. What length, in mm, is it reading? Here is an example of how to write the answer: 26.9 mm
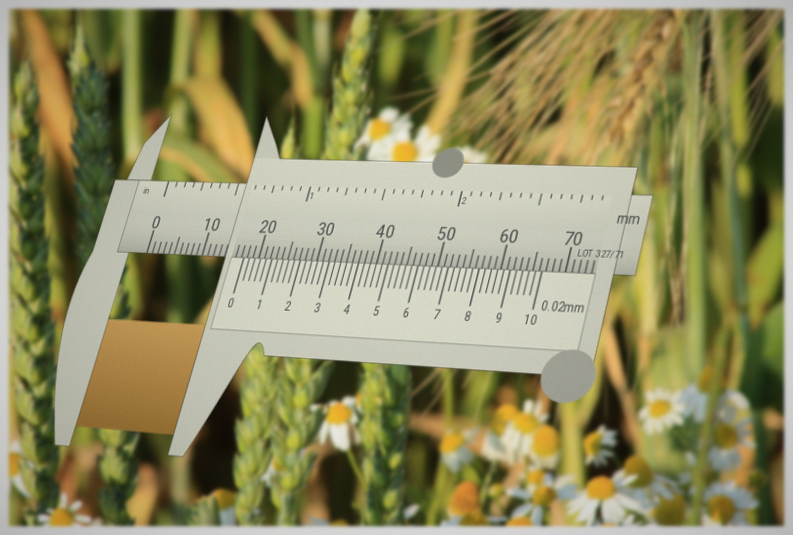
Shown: 17.4 mm
